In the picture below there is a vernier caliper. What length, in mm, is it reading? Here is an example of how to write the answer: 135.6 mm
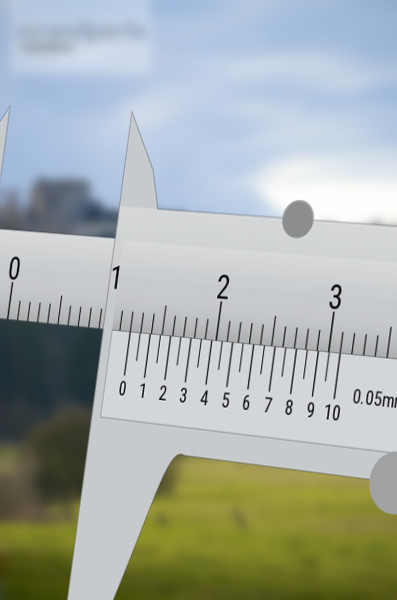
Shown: 12.0 mm
